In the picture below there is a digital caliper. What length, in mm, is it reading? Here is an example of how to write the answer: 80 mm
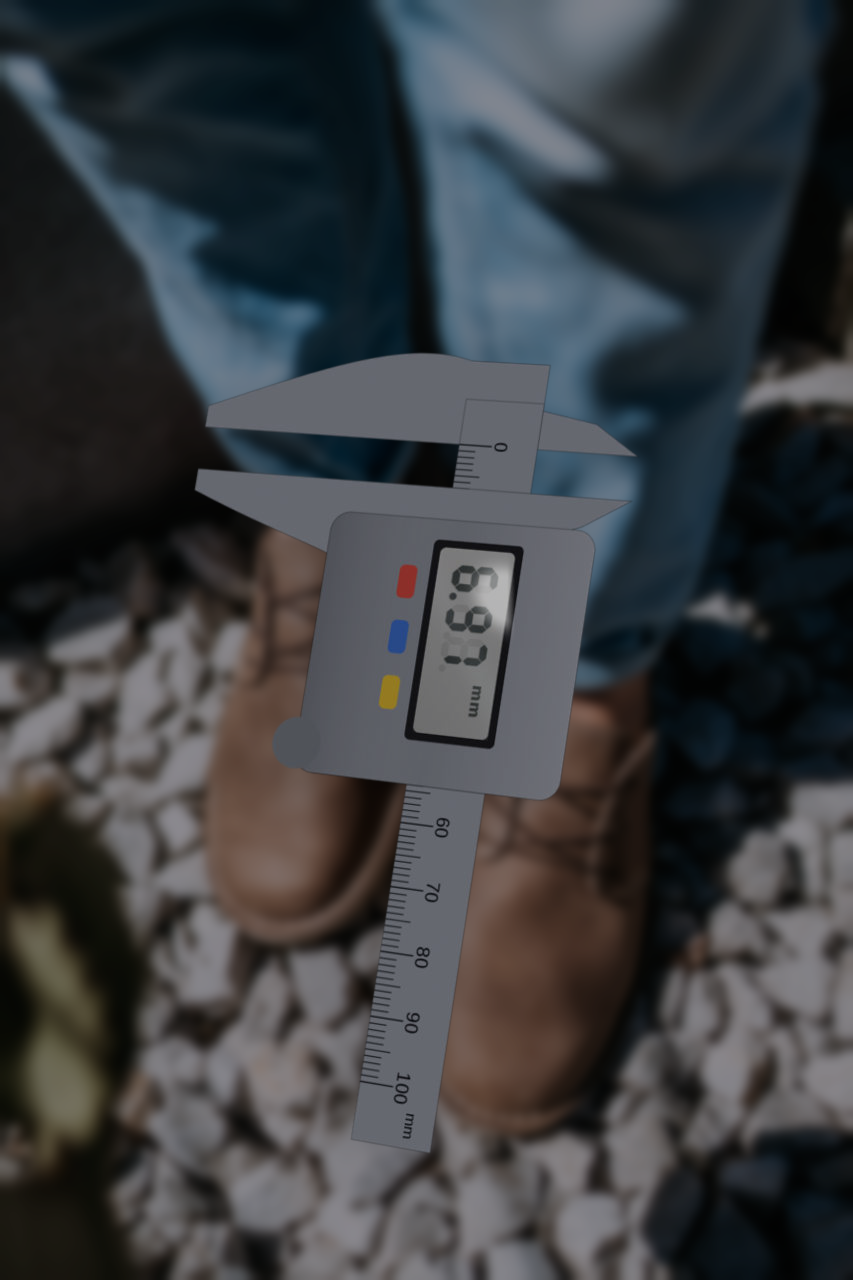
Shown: 6.97 mm
